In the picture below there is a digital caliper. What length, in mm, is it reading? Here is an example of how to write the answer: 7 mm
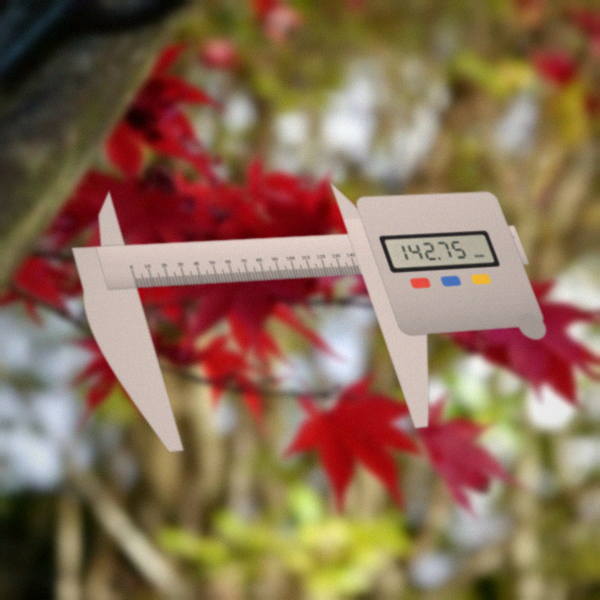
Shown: 142.75 mm
